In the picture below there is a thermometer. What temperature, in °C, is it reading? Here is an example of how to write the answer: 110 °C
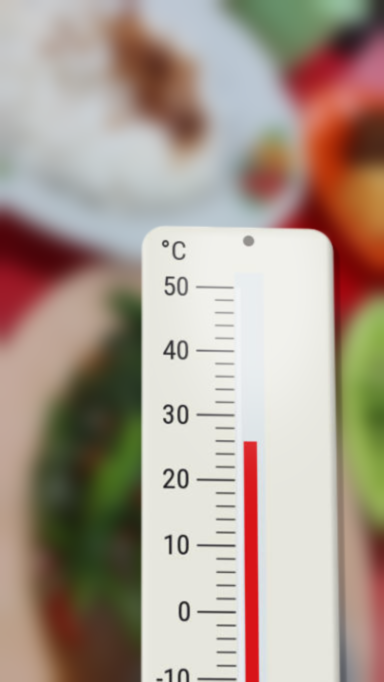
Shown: 26 °C
